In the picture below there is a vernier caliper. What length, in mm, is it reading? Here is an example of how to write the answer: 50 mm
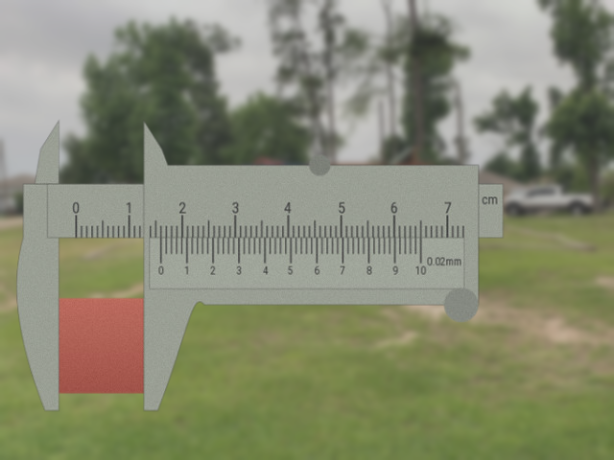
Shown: 16.0 mm
